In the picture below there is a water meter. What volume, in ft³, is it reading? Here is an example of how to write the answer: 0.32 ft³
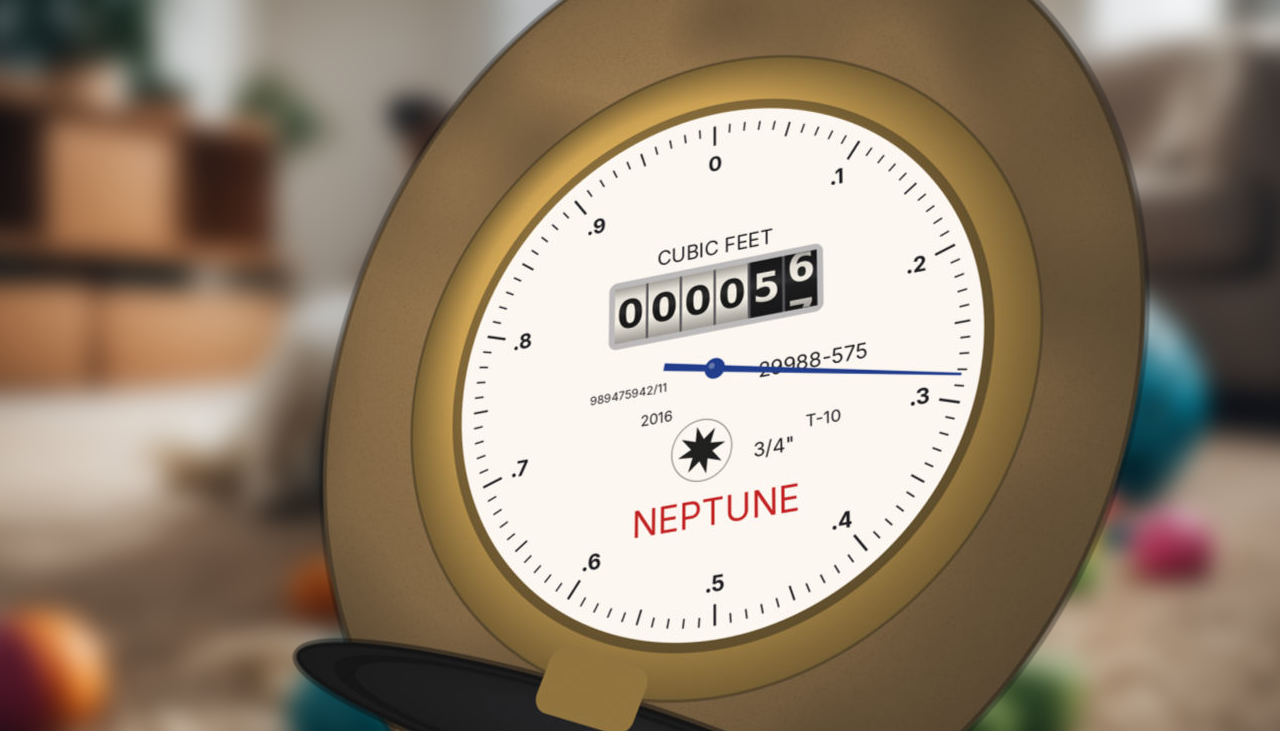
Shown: 56.28 ft³
